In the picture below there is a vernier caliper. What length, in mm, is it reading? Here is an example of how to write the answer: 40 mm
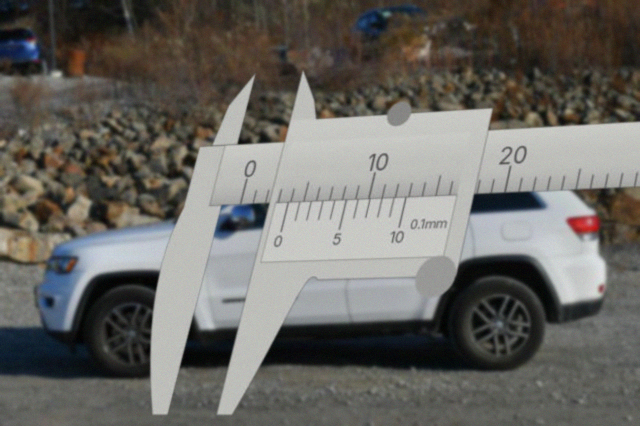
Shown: 3.8 mm
